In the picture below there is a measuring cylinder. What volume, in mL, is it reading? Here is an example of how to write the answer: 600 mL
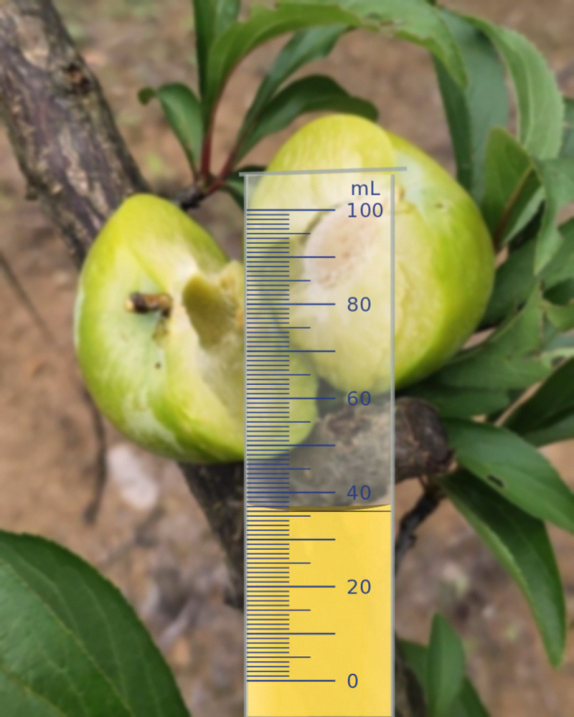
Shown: 36 mL
